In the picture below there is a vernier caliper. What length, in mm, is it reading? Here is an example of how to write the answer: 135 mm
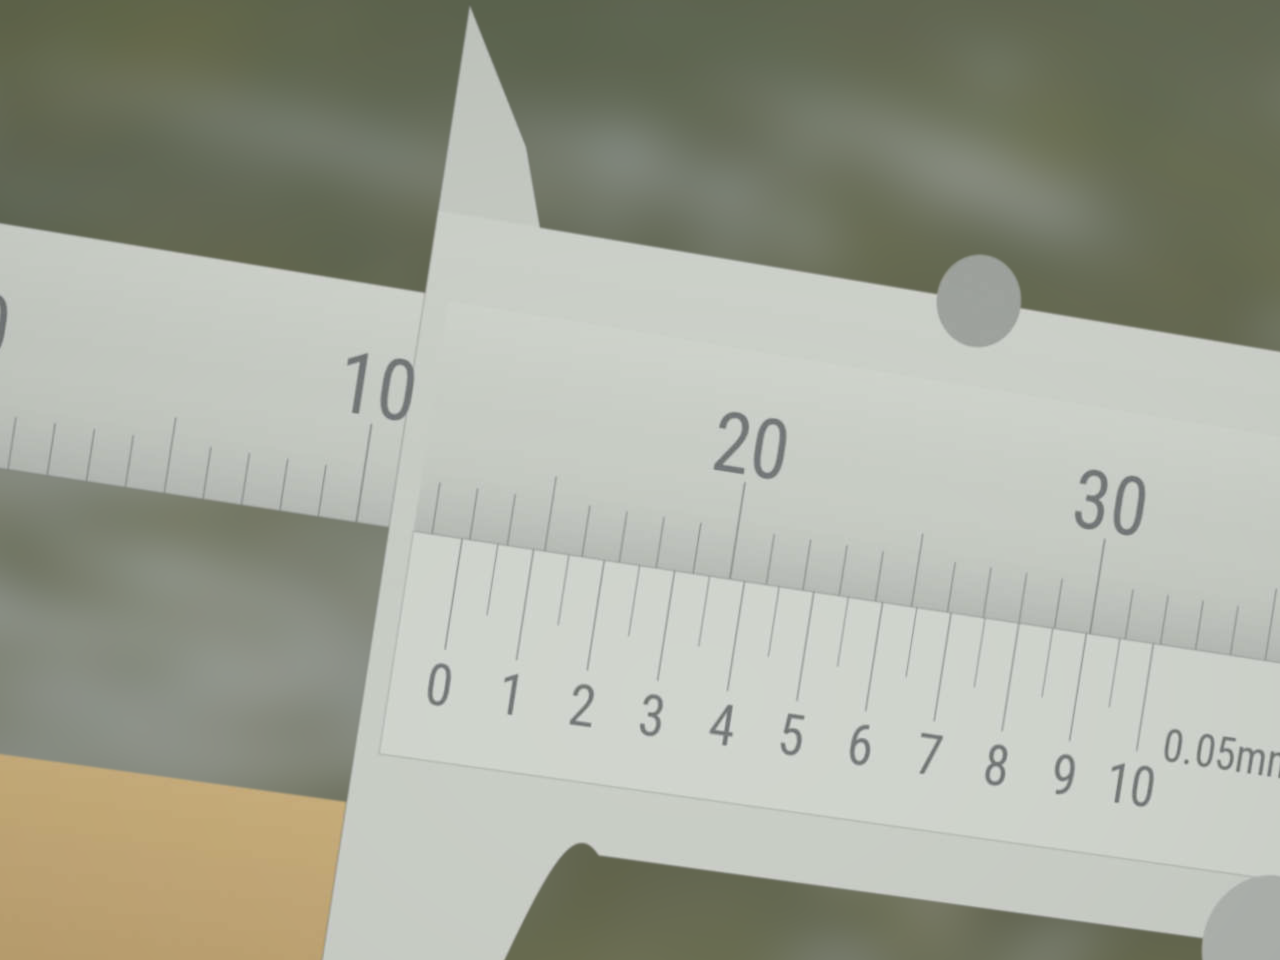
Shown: 12.80 mm
